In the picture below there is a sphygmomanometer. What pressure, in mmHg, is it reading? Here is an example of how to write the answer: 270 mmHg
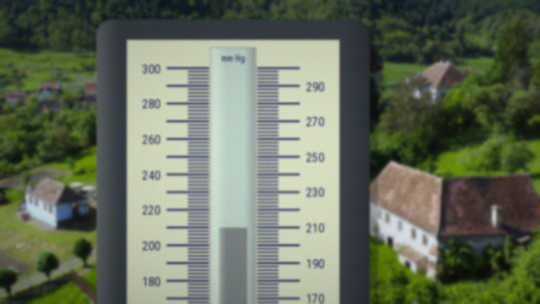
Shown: 210 mmHg
